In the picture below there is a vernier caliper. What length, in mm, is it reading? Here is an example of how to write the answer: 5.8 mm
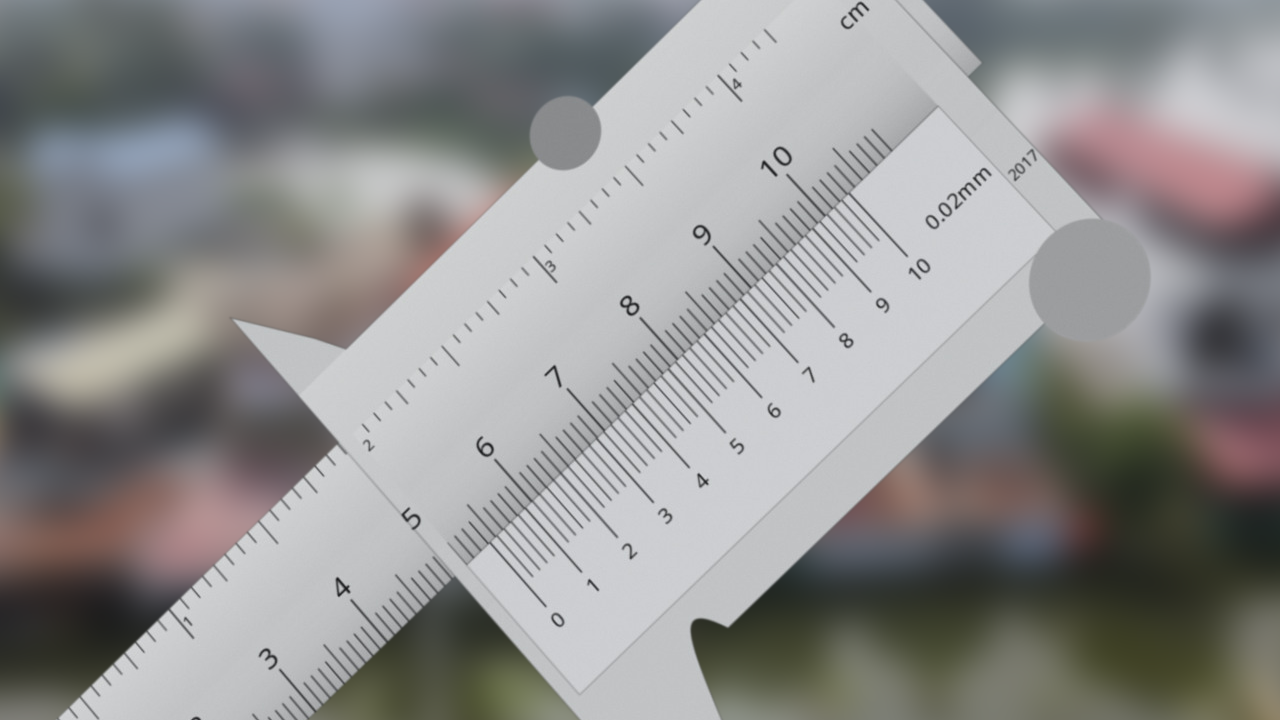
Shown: 54.2 mm
